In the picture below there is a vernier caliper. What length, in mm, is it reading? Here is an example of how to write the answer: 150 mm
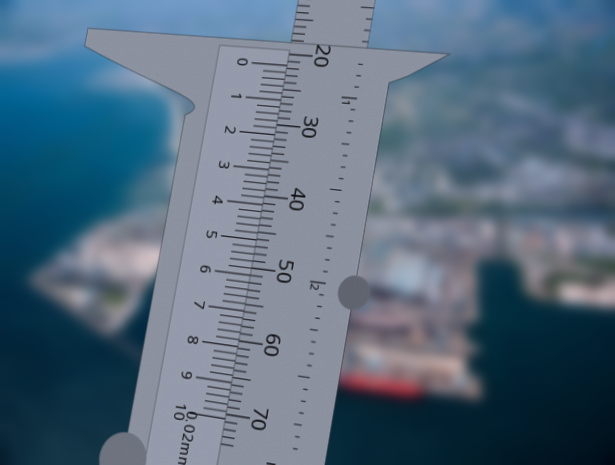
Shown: 21.6 mm
